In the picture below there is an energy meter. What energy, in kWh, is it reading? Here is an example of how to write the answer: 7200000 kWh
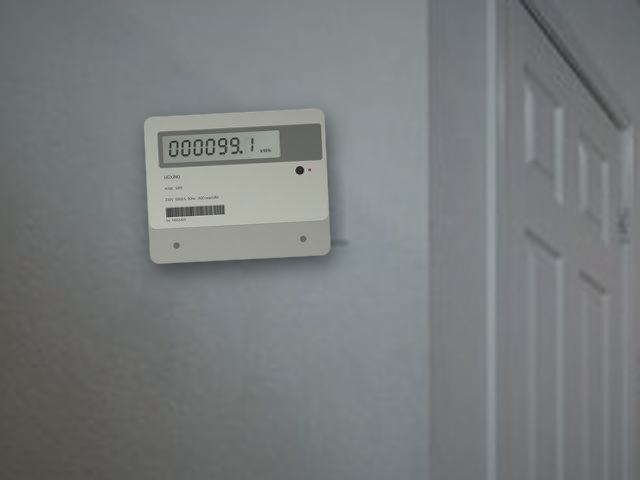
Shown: 99.1 kWh
